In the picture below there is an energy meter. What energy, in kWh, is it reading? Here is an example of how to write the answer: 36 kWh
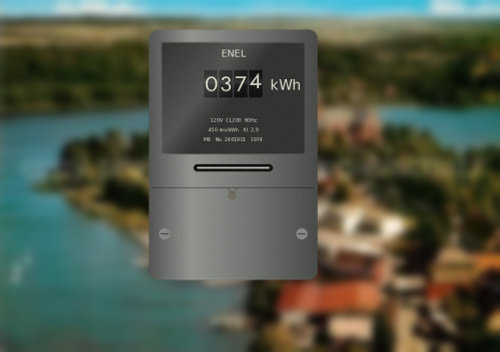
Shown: 374 kWh
